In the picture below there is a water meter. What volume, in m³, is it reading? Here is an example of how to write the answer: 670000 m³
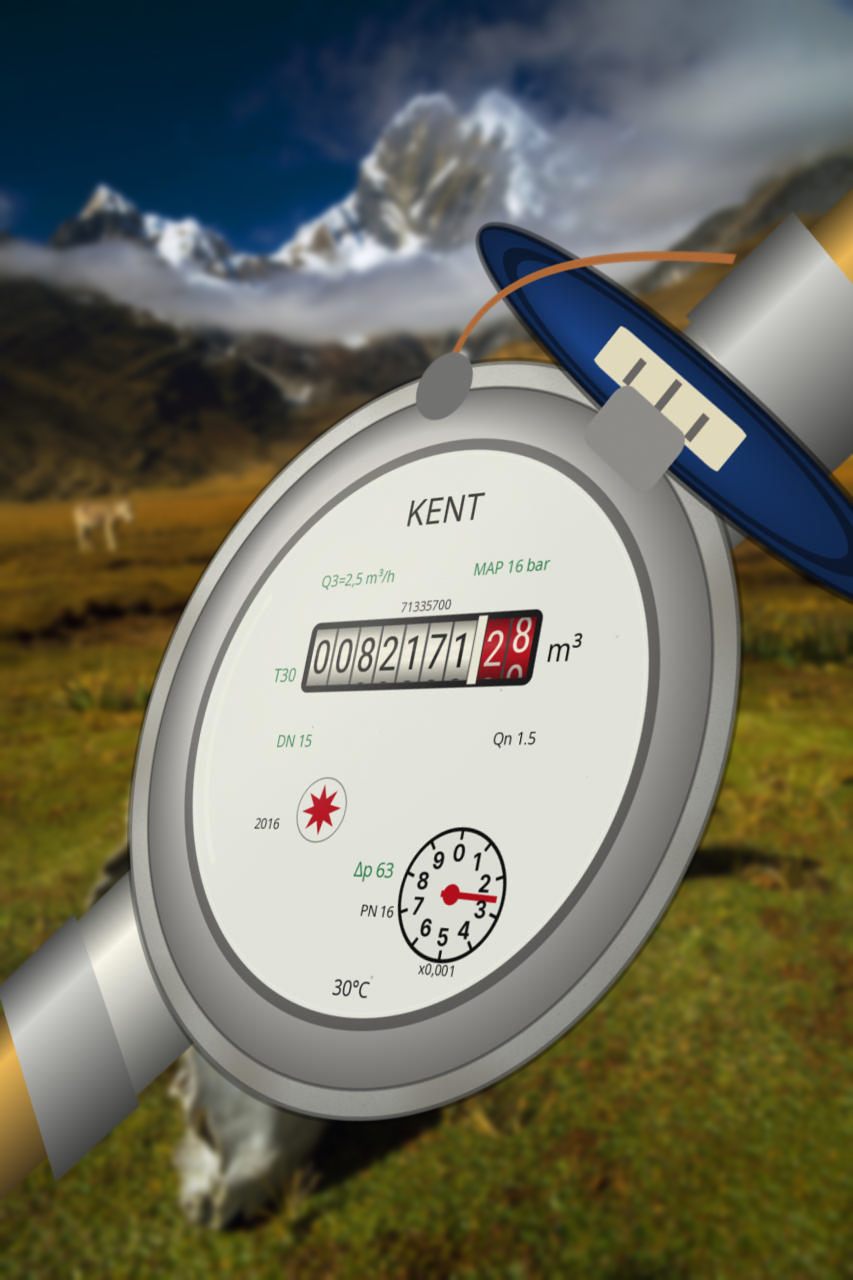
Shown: 82171.282 m³
